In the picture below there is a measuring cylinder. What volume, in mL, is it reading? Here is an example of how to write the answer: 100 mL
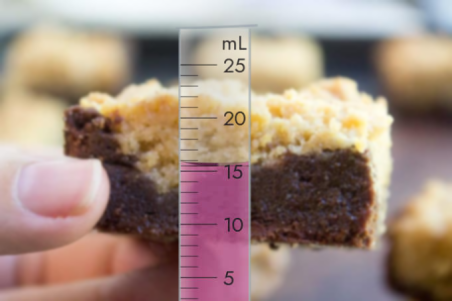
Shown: 15.5 mL
